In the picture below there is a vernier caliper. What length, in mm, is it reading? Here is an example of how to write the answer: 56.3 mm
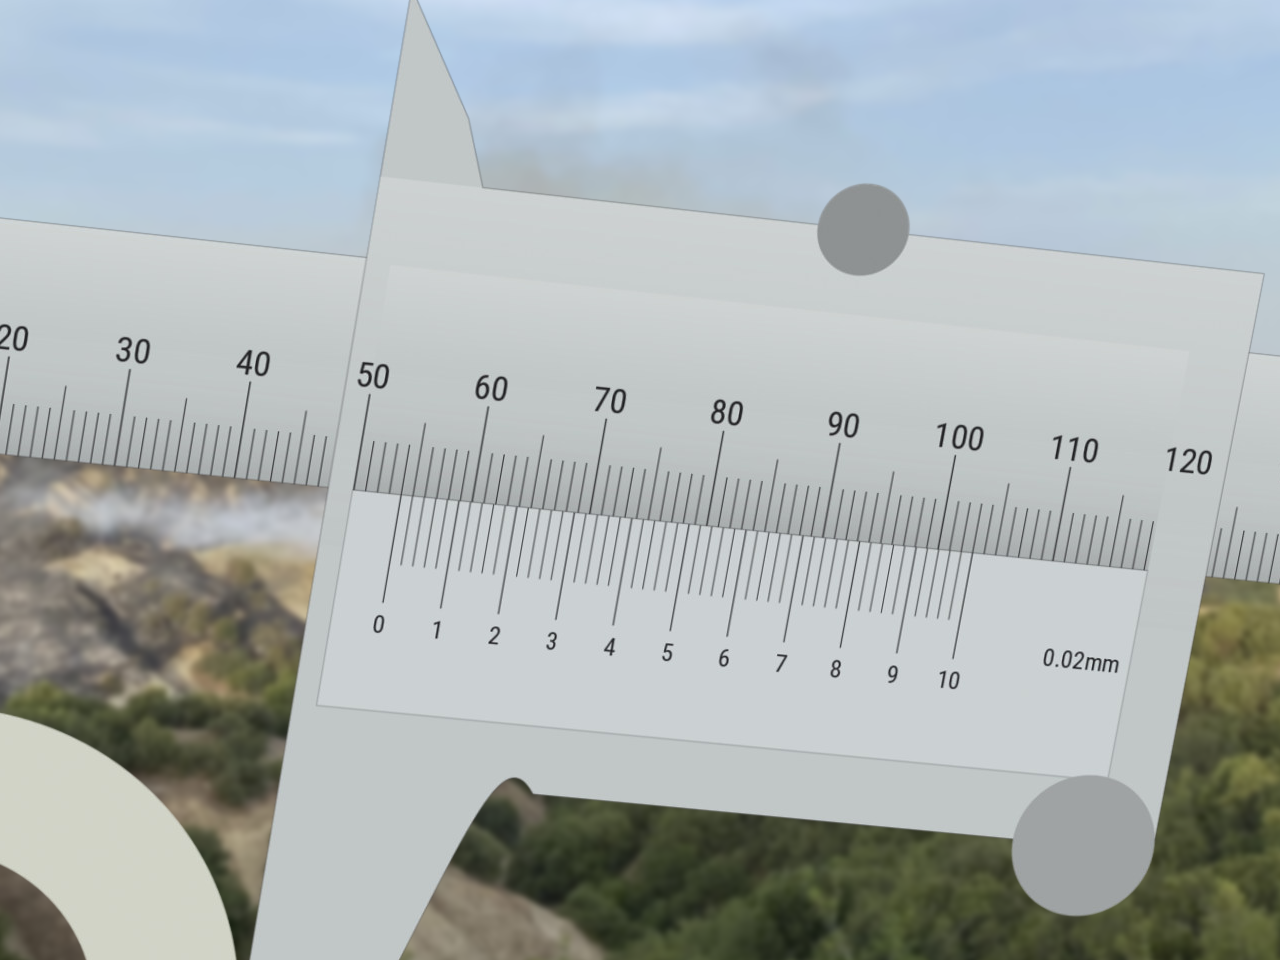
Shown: 54.0 mm
